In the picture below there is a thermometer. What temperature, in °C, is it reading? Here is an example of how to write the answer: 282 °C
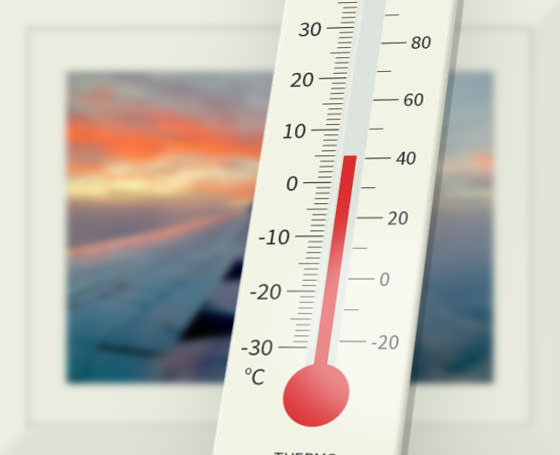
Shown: 5 °C
